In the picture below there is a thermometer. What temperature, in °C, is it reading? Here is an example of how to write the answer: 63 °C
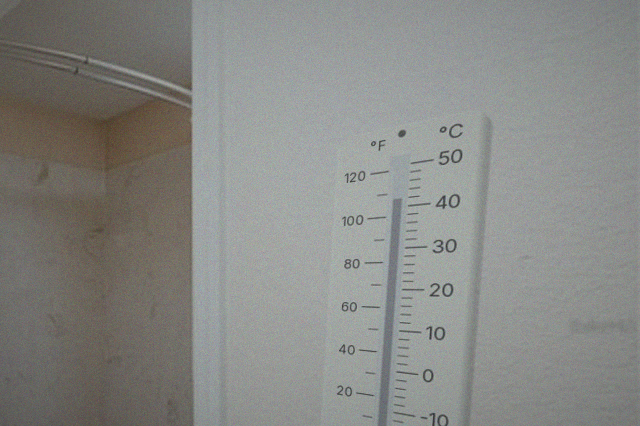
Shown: 42 °C
